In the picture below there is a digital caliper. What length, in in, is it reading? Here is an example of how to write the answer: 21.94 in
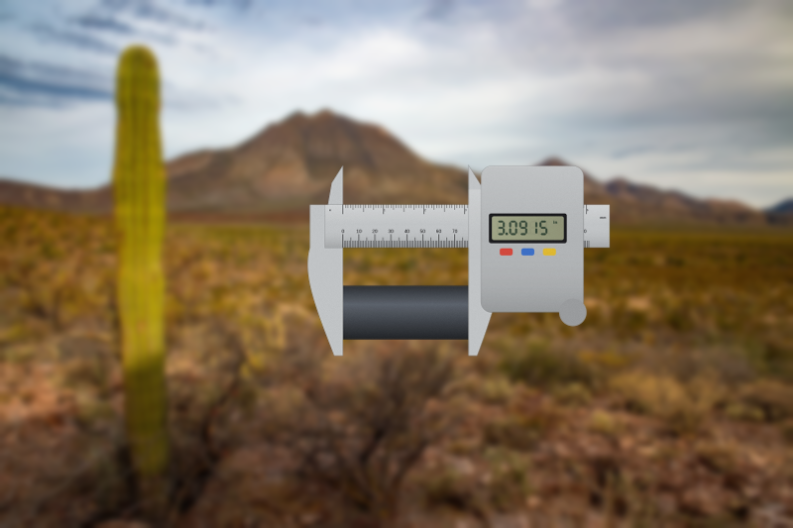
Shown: 3.0915 in
